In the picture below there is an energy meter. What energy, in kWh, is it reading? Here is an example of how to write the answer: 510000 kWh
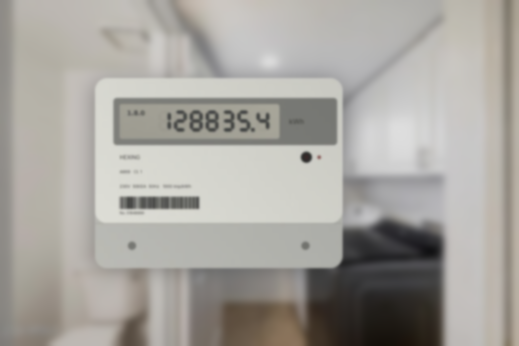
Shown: 128835.4 kWh
